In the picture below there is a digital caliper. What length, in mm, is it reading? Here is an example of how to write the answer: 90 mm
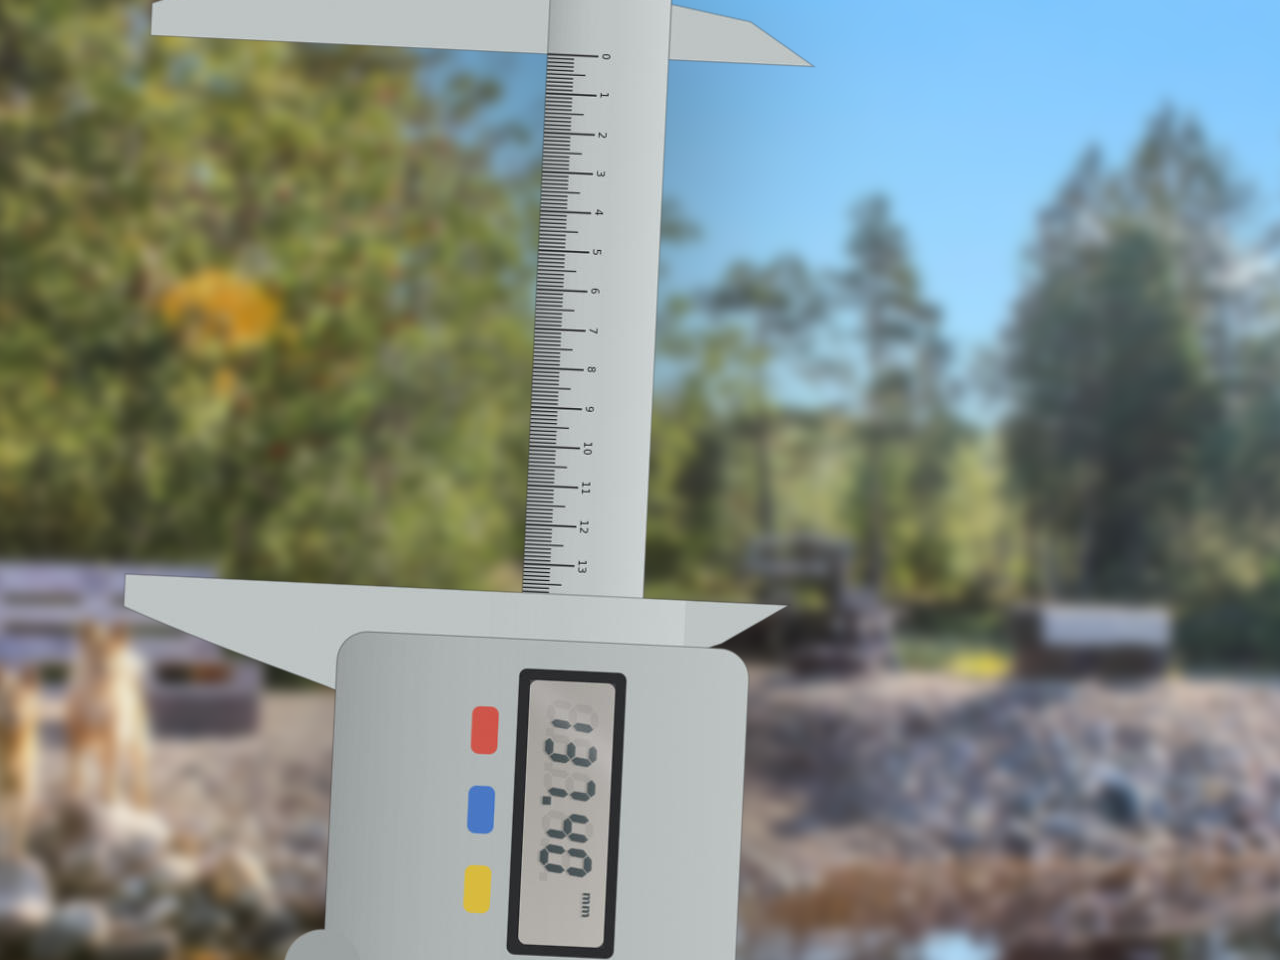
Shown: 137.40 mm
